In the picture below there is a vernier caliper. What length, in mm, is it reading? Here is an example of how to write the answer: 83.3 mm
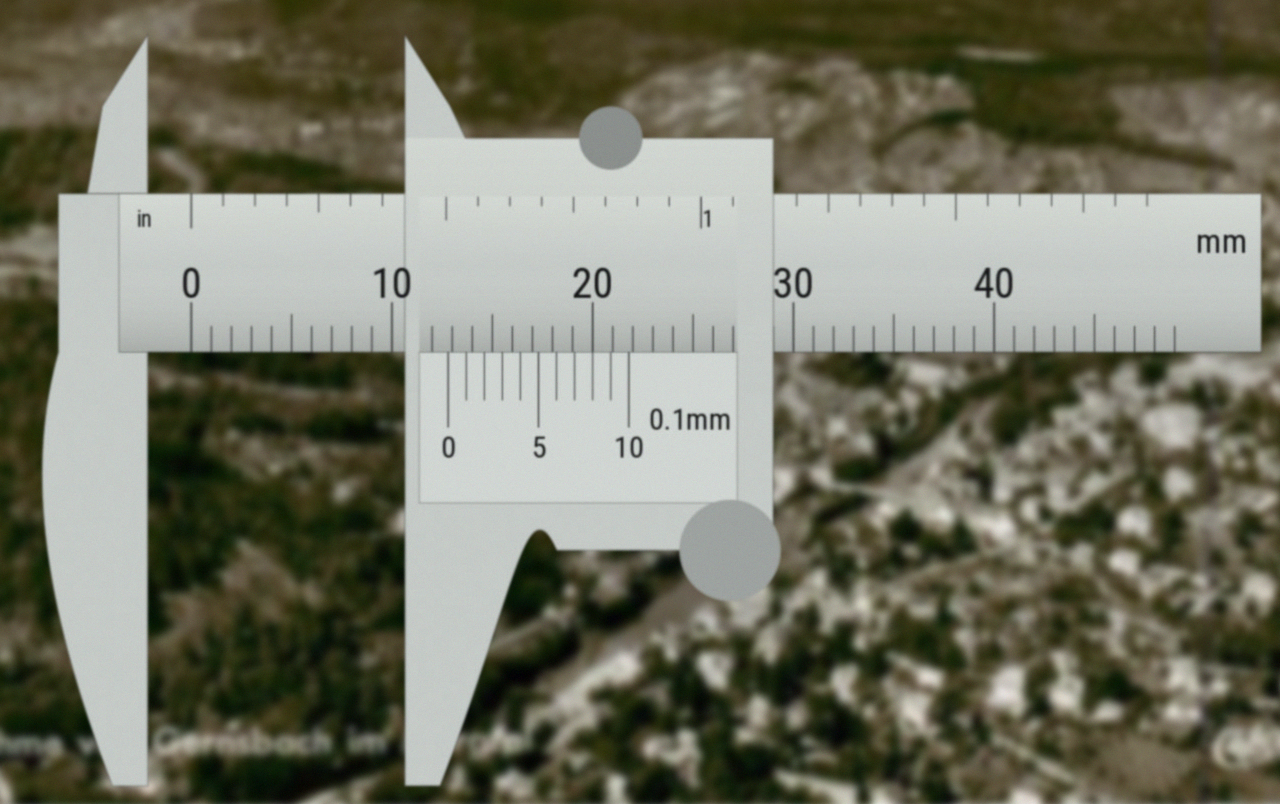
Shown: 12.8 mm
